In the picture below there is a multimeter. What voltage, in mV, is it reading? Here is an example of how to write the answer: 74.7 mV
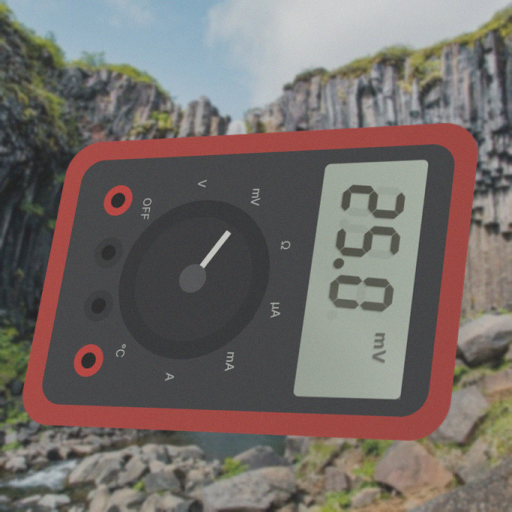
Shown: 25.0 mV
